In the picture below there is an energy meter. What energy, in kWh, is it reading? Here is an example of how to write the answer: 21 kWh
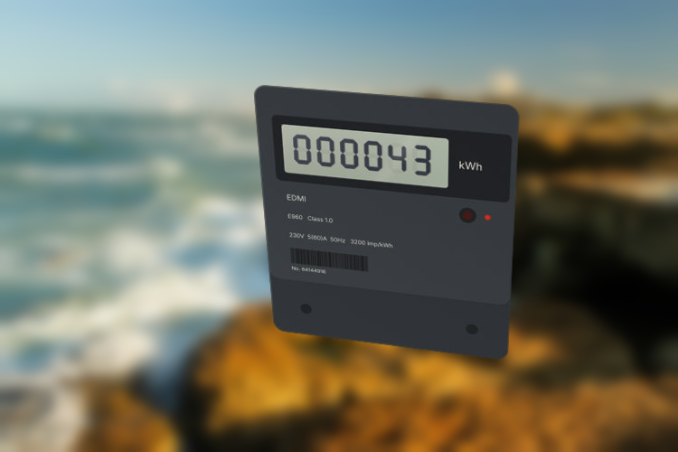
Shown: 43 kWh
